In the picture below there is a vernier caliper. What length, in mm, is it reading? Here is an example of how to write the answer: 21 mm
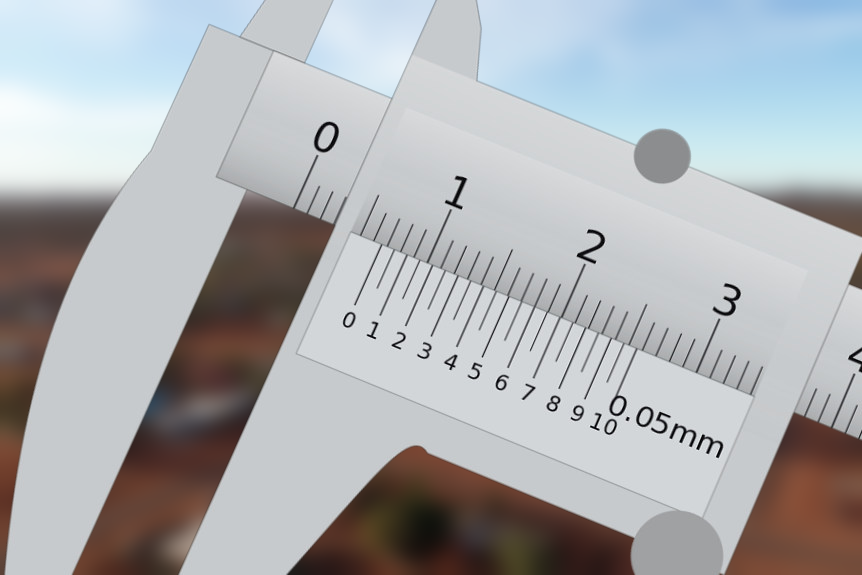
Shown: 6.6 mm
